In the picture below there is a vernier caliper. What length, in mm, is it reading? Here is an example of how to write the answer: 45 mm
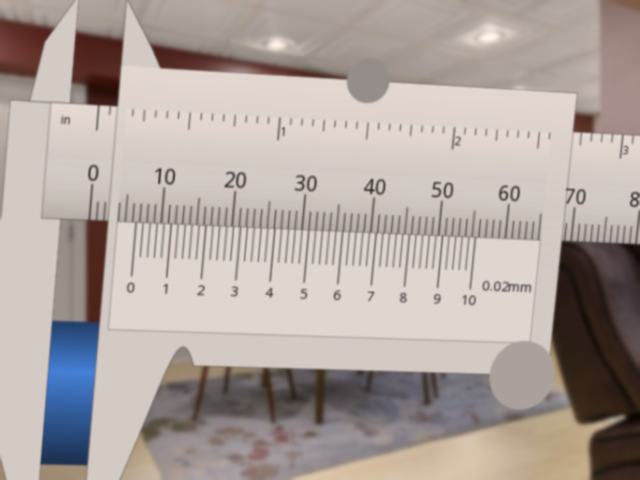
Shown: 6.5 mm
